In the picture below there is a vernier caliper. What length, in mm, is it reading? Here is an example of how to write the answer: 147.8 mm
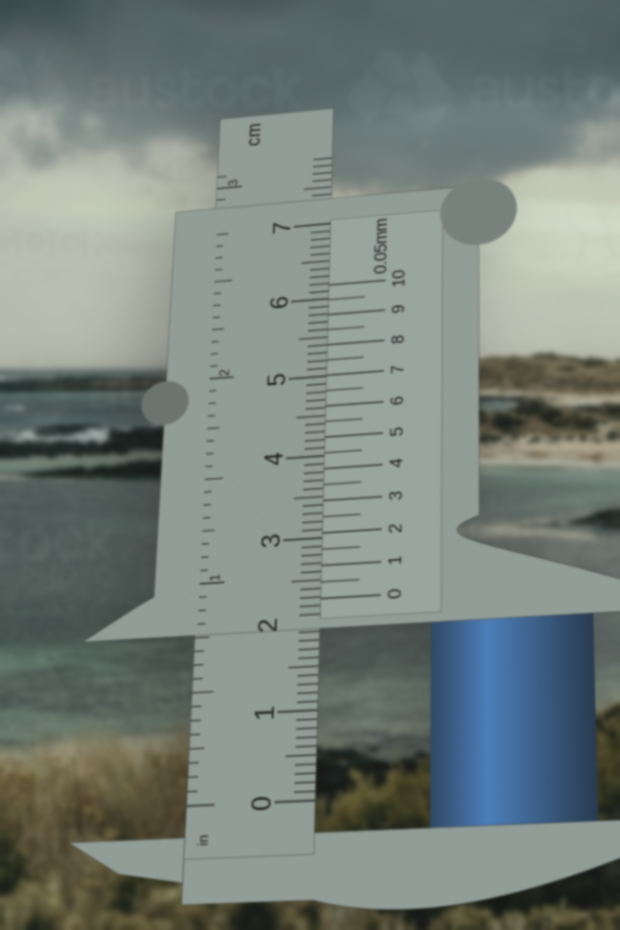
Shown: 22.8 mm
